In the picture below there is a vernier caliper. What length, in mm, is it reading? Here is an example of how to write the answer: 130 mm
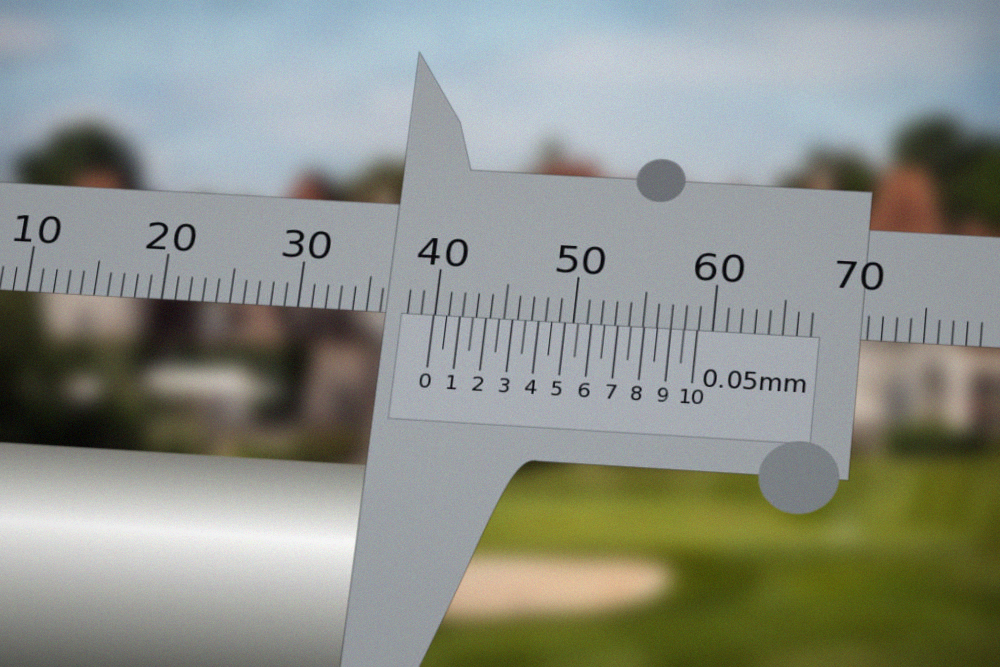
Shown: 39.9 mm
